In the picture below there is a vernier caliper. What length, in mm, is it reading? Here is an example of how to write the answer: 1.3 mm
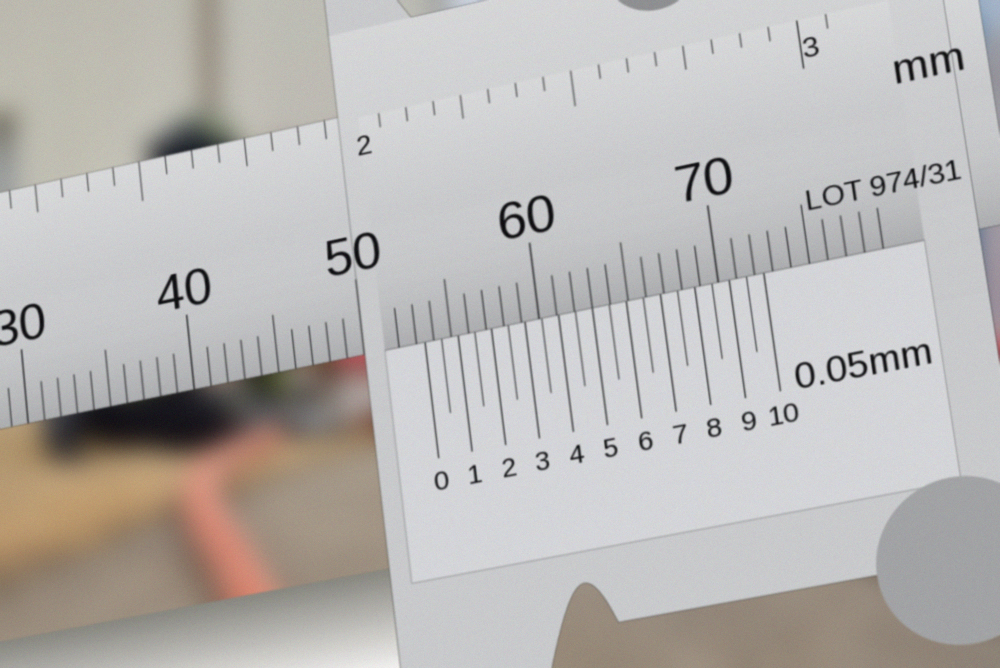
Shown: 53.5 mm
